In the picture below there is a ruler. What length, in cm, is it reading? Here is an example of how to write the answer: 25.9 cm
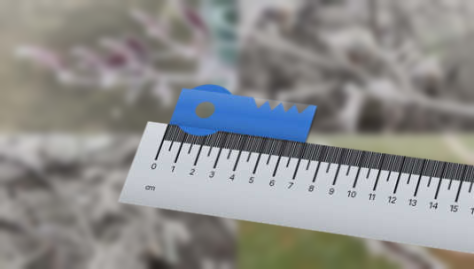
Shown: 7 cm
